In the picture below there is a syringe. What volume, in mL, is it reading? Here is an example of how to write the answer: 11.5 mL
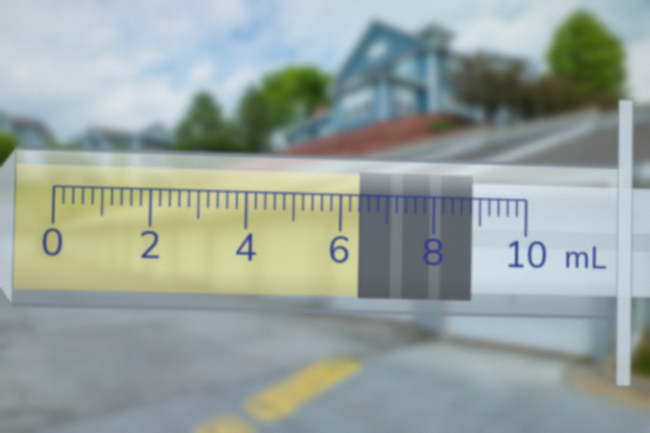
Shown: 6.4 mL
